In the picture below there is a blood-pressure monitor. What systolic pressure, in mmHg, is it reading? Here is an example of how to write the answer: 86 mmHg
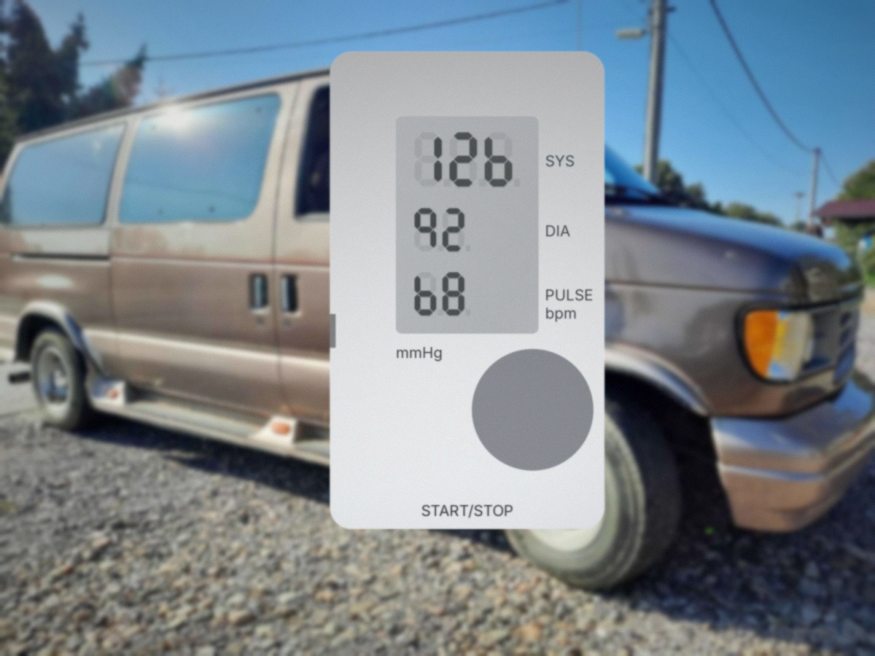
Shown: 126 mmHg
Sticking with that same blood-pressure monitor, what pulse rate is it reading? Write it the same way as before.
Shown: 68 bpm
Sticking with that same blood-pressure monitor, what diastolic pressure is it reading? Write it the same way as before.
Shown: 92 mmHg
